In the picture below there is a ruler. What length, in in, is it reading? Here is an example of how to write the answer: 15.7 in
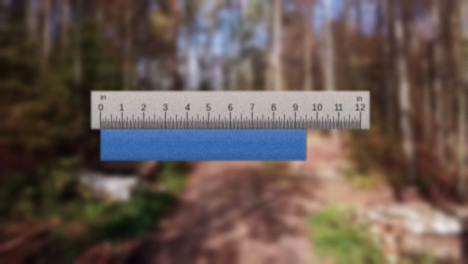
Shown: 9.5 in
